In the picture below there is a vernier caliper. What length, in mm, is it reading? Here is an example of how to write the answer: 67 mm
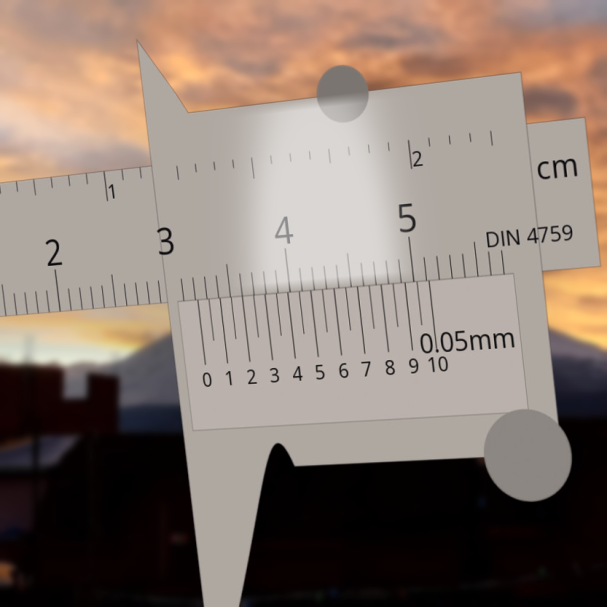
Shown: 32.2 mm
